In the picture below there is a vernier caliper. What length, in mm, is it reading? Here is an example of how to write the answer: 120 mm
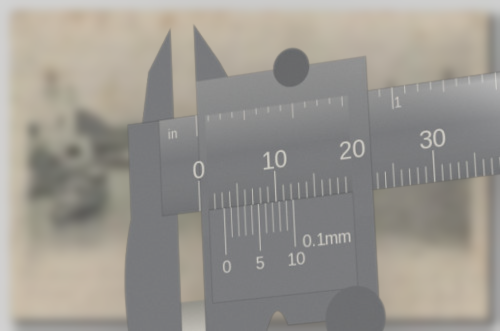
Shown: 3.2 mm
